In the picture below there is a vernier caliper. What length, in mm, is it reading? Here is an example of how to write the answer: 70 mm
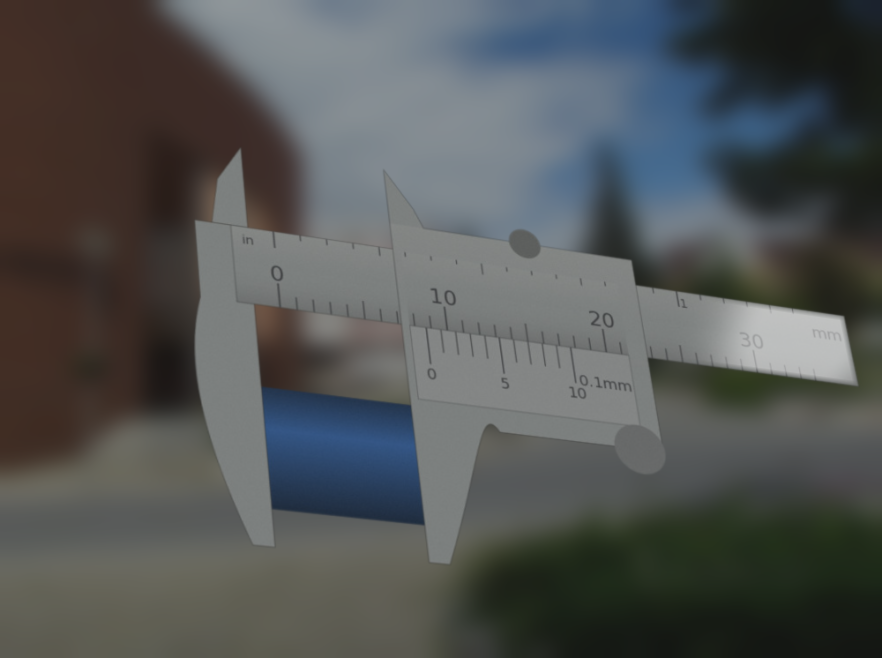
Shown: 8.7 mm
